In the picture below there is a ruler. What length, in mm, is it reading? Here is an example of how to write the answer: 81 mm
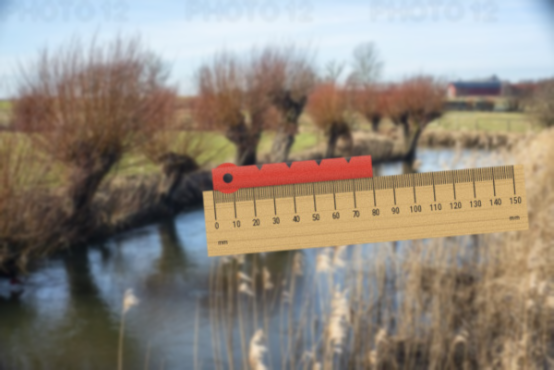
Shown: 80 mm
